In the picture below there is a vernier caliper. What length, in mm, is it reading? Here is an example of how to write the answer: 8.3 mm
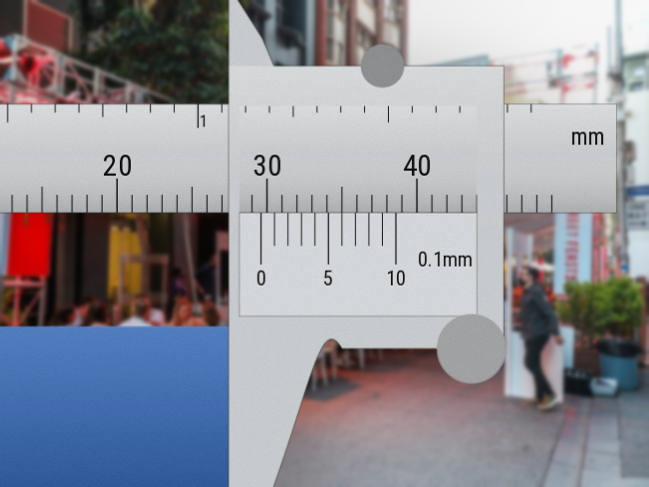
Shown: 29.6 mm
